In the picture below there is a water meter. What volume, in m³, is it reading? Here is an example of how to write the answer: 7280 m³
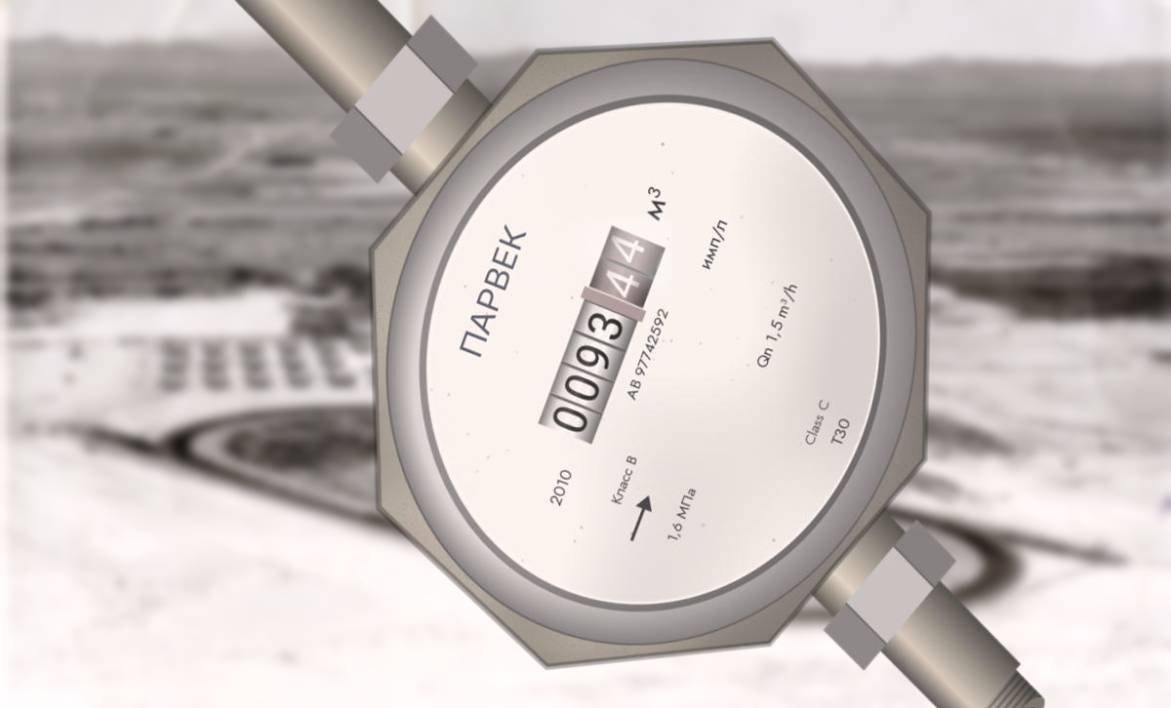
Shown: 93.44 m³
